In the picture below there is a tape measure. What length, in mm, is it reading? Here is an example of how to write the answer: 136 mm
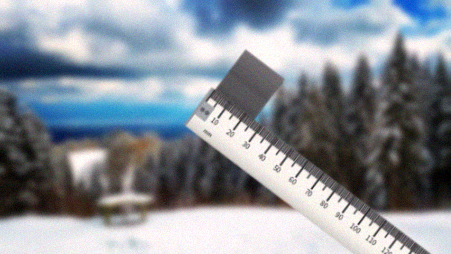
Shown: 25 mm
